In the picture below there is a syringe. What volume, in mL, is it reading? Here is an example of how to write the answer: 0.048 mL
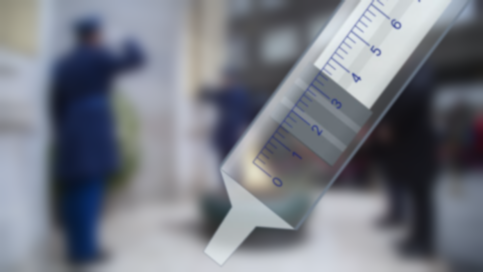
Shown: 1.4 mL
